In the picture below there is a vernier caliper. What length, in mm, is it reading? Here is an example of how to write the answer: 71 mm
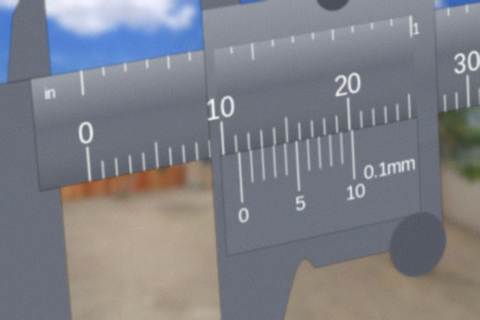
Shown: 11.2 mm
